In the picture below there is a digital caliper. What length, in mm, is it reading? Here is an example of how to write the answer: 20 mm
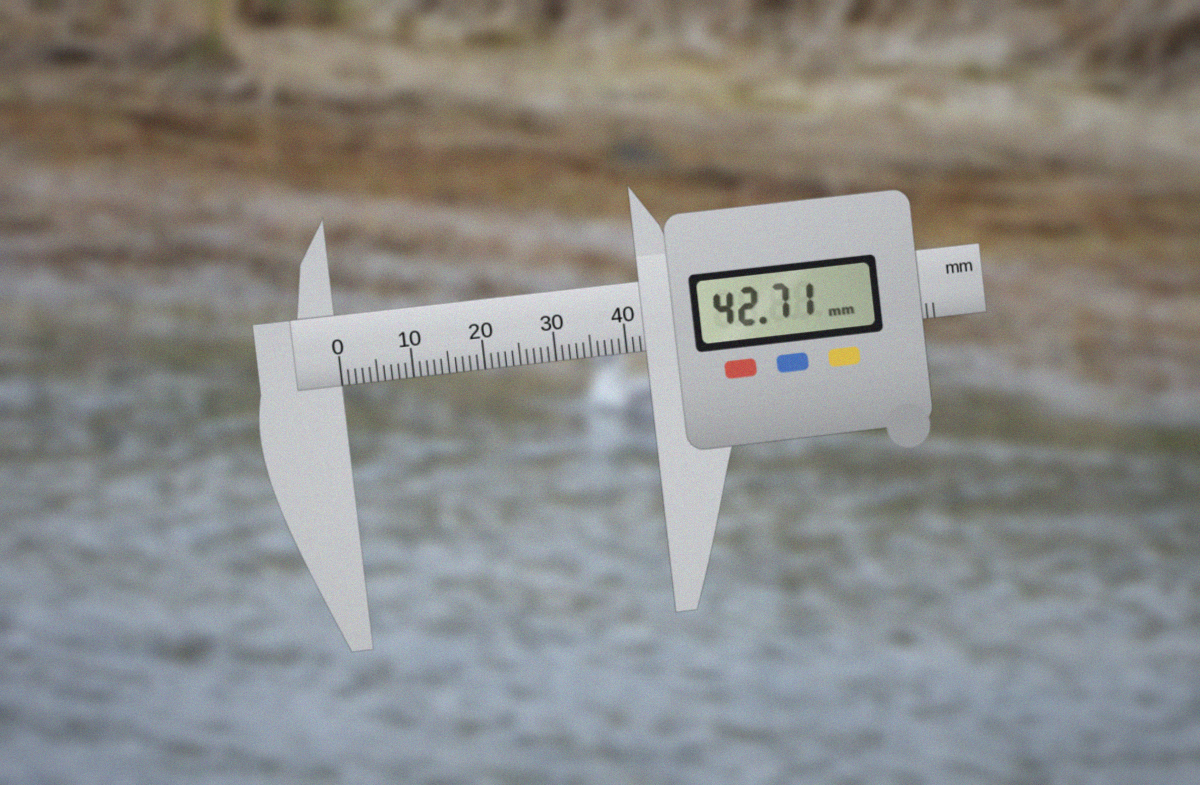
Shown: 42.71 mm
